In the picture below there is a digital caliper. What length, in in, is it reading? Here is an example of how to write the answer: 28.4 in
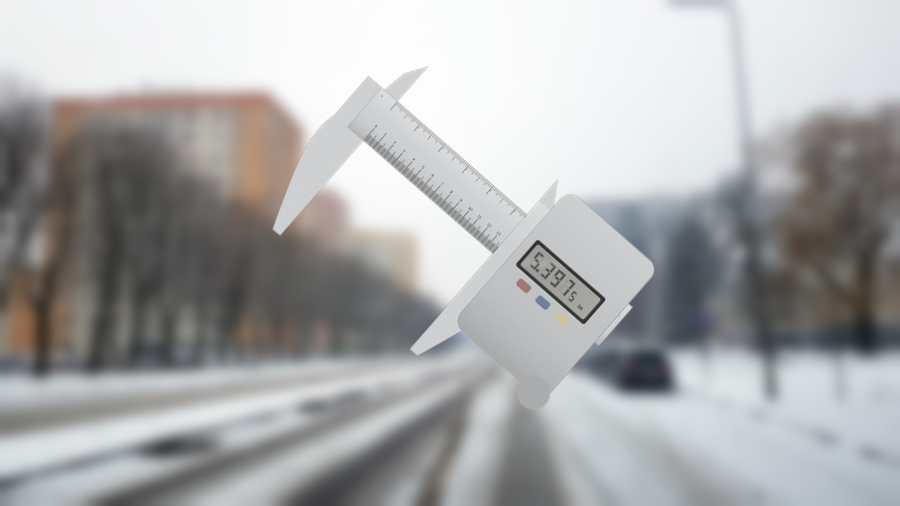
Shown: 5.3975 in
